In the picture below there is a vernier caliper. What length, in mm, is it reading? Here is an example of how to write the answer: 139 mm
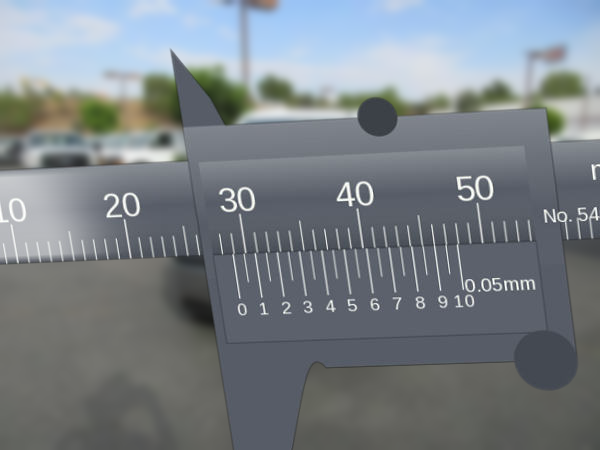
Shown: 28.9 mm
